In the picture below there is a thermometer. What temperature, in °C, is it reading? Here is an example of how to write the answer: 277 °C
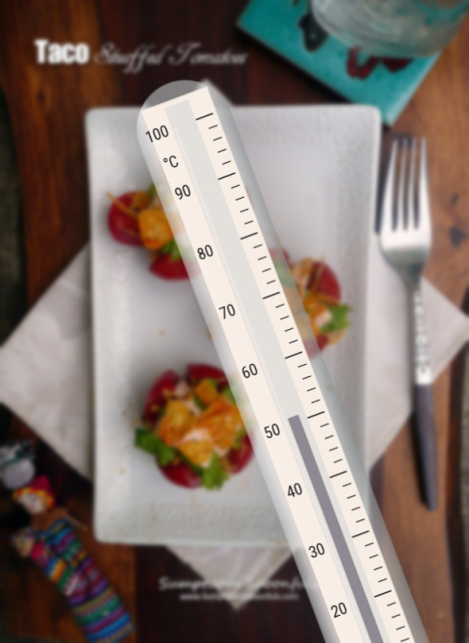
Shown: 51 °C
